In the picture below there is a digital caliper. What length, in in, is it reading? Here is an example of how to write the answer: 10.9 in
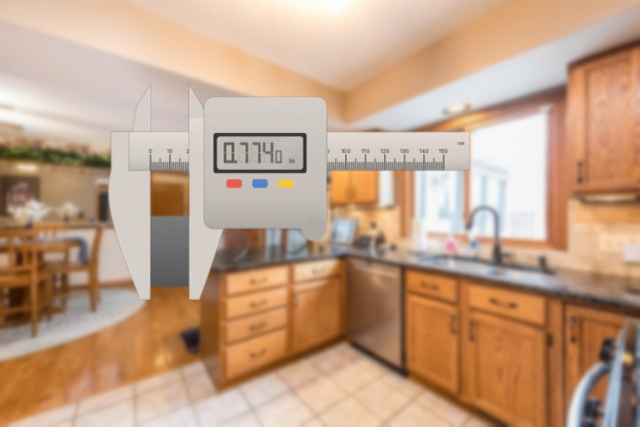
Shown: 0.7740 in
